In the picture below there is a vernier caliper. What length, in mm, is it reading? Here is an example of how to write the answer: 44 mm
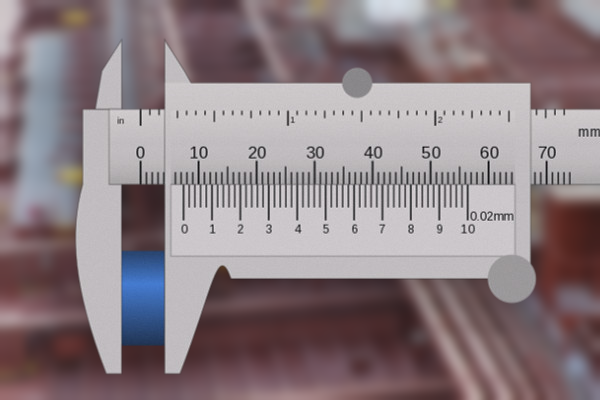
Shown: 7.4 mm
